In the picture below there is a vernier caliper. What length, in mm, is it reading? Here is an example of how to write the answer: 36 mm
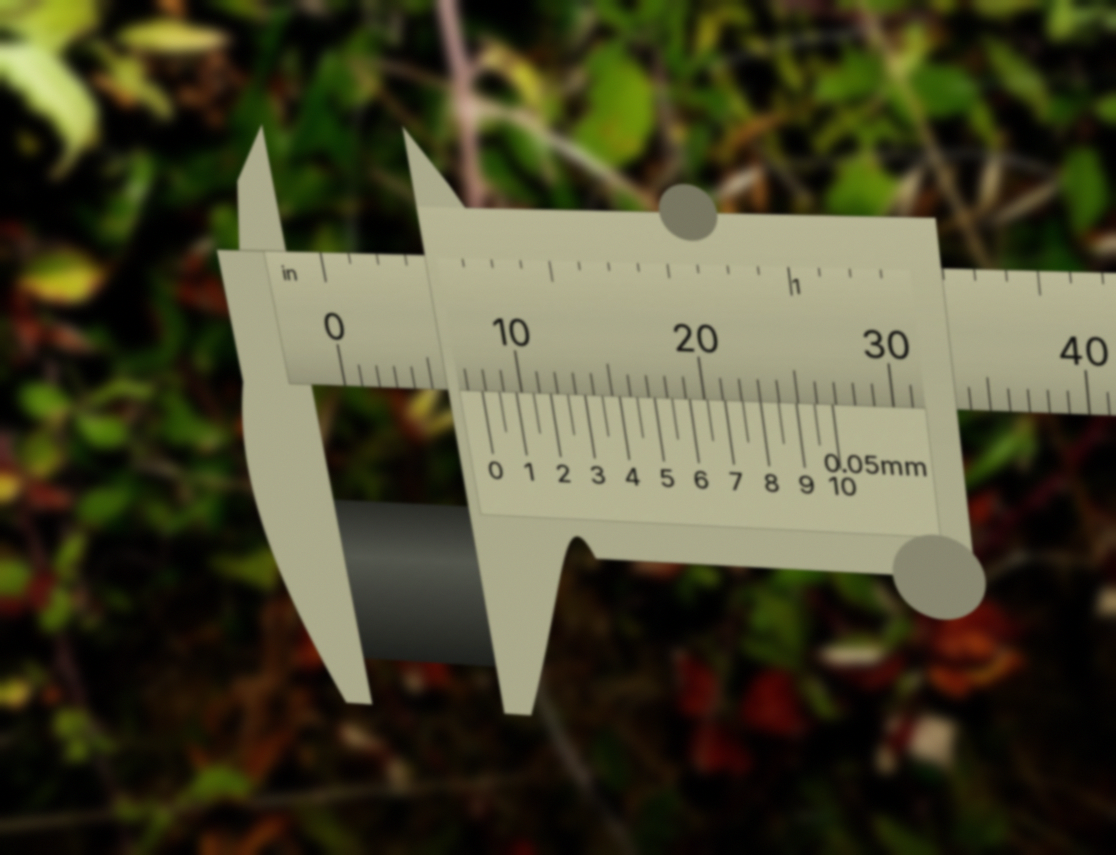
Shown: 7.8 mm
